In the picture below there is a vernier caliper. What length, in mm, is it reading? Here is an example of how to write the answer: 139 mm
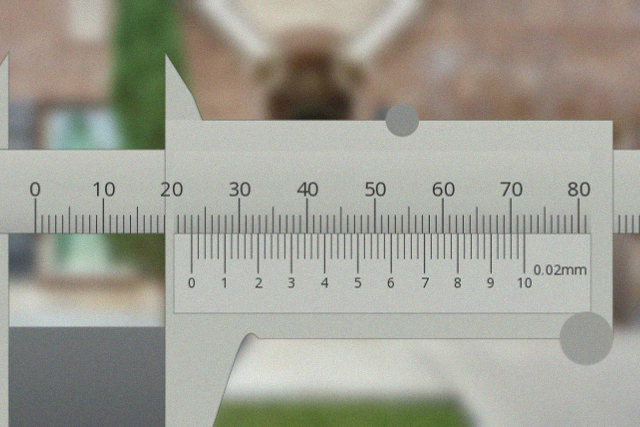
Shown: 23.0 mm
